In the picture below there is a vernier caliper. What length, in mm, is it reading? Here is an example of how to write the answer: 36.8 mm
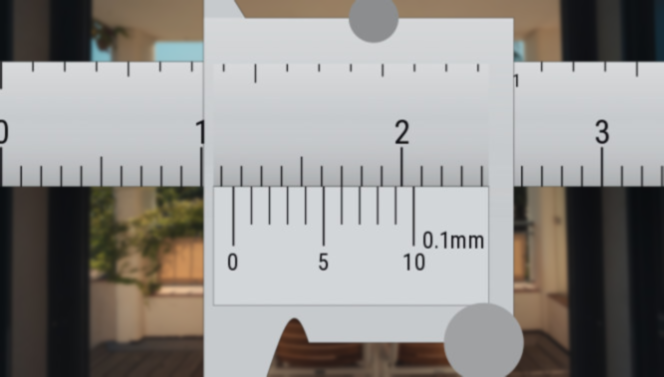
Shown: 11.6 mm
